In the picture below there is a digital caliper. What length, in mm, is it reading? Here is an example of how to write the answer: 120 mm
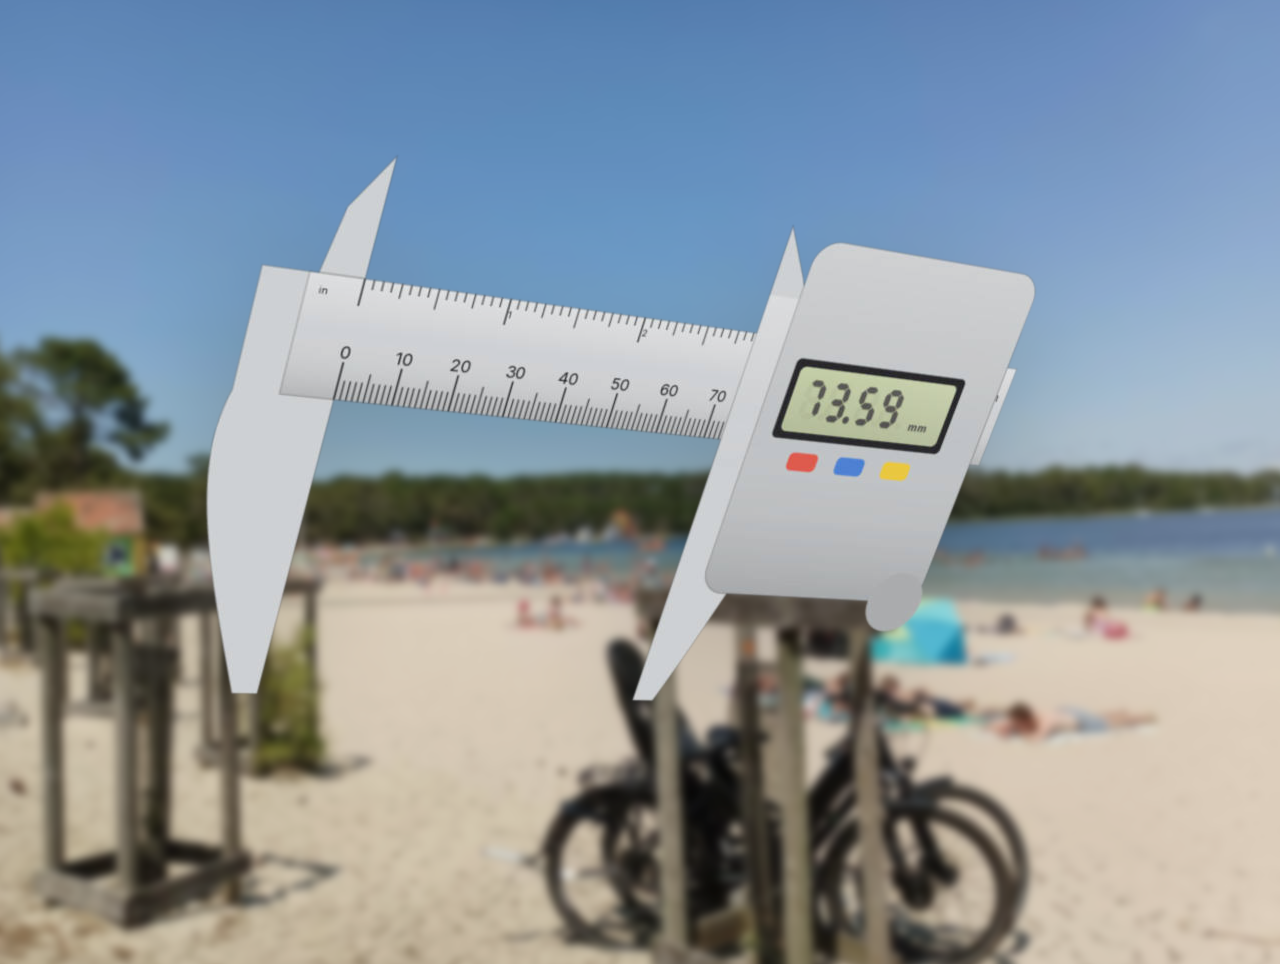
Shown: 73.59 mm
